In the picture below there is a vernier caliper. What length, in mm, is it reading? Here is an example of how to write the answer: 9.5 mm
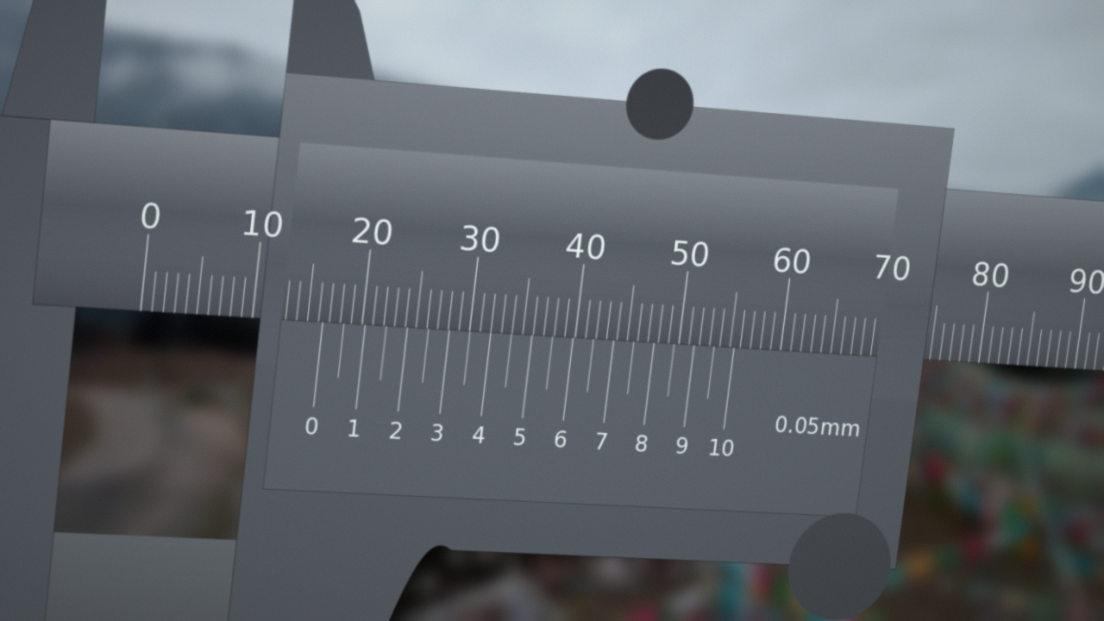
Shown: 16.4 mm
